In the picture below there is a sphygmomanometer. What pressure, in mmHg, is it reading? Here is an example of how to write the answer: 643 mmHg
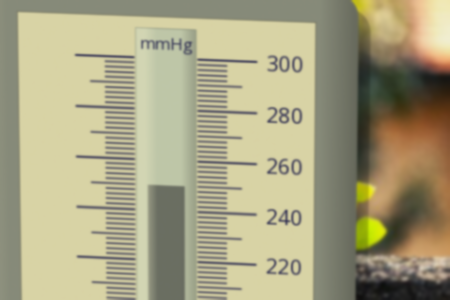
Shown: 250 mmHg
